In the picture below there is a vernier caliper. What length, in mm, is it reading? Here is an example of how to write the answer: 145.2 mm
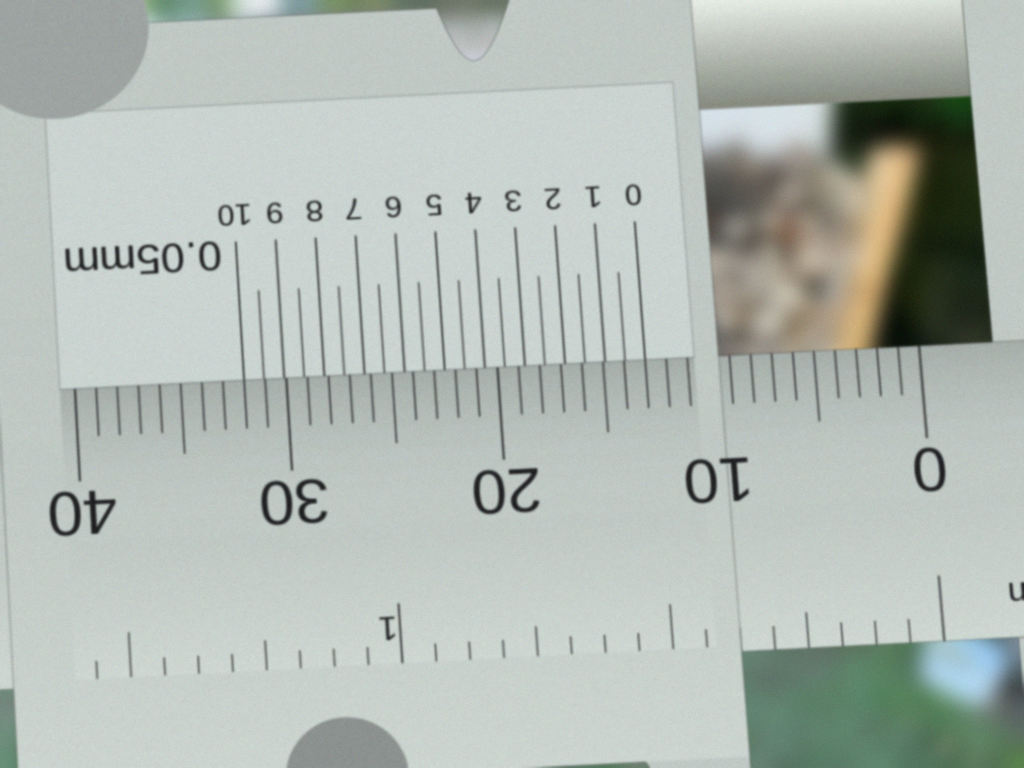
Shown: 13.0 mm
